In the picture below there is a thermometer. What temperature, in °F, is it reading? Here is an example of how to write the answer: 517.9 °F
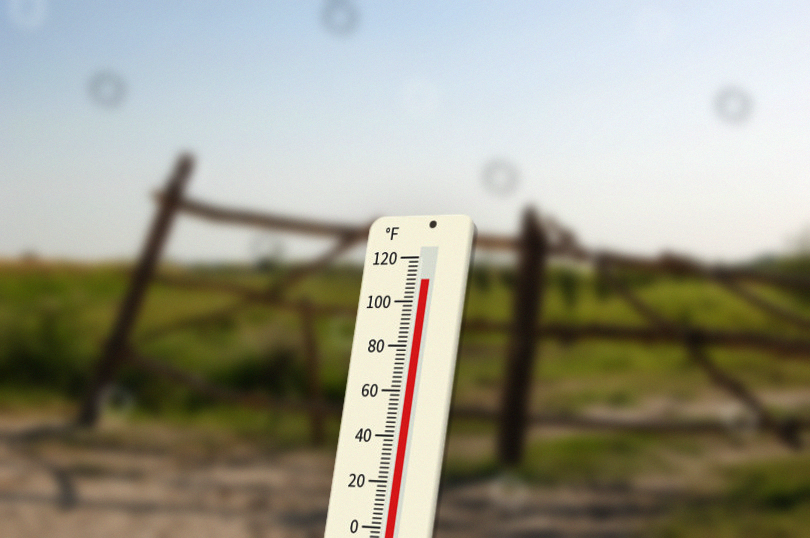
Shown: 110 °F
